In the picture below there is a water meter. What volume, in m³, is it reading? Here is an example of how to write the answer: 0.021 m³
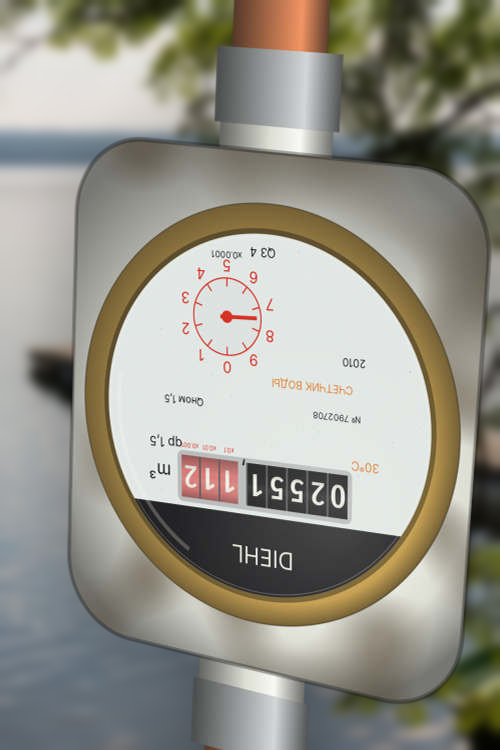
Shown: 2551.1127 m³
